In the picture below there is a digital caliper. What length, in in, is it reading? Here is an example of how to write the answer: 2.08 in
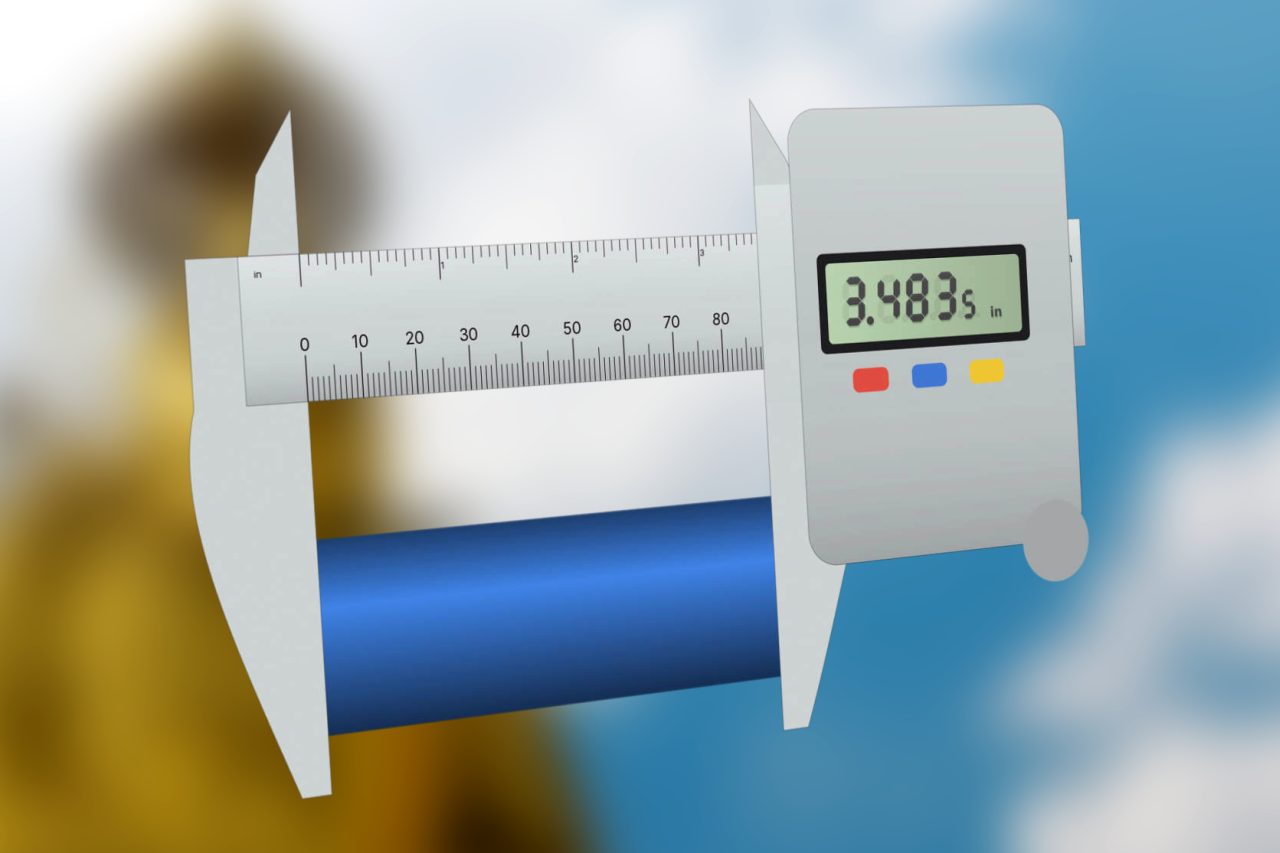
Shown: 3.4835 in
